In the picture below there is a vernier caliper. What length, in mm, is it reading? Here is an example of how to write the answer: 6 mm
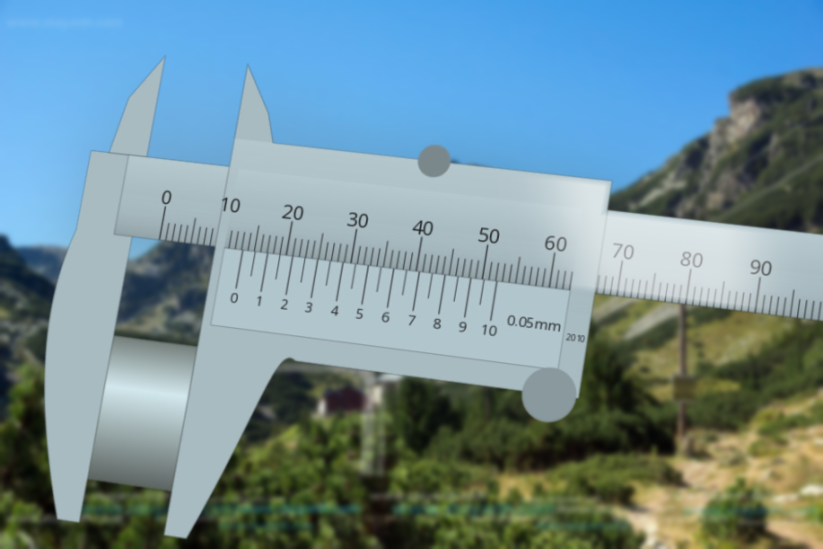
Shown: 13.2 mm
